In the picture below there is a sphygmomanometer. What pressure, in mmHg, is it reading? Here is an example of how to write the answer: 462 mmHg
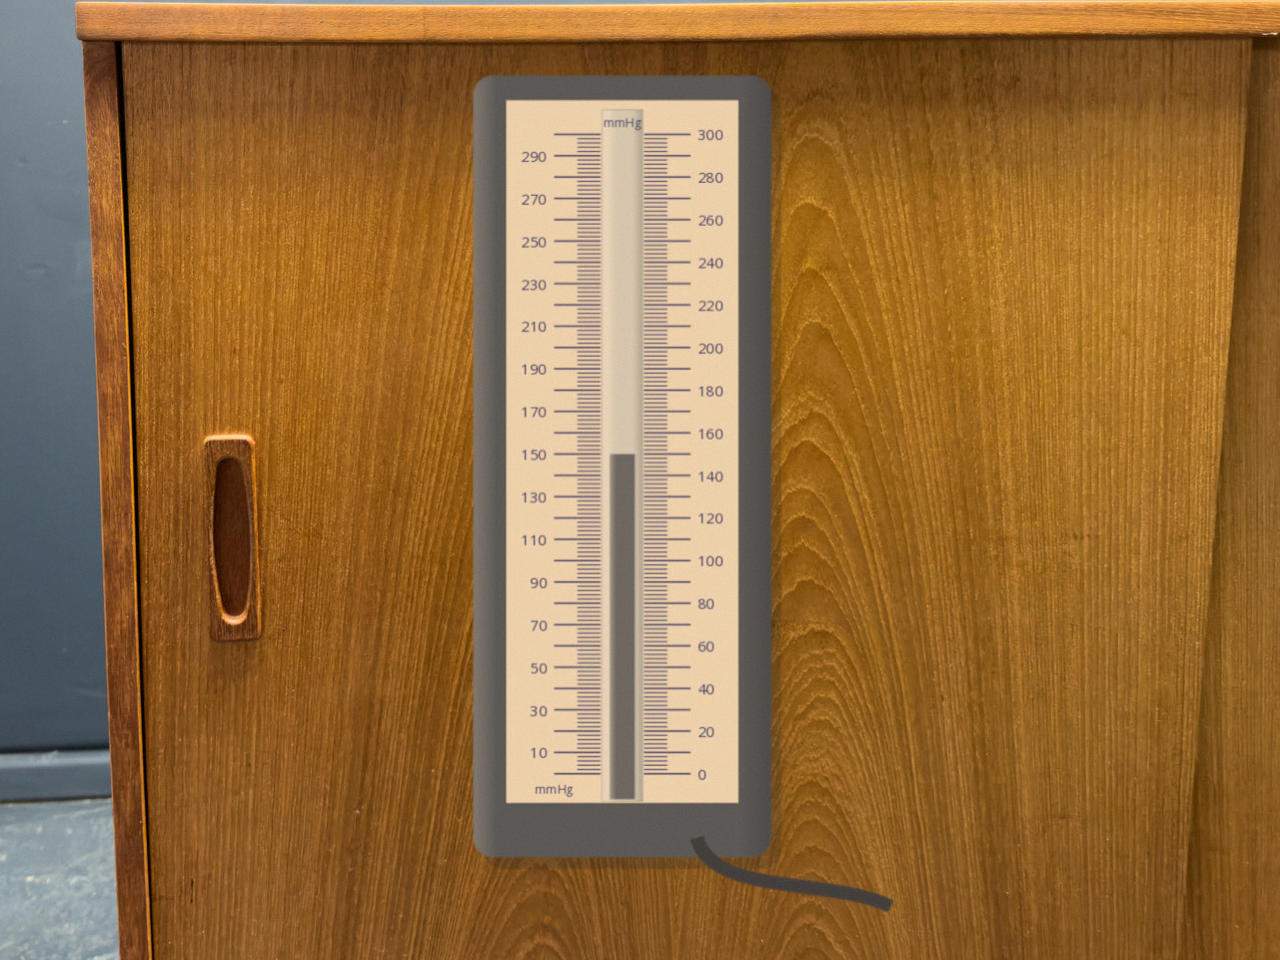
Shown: 150 mmHg
